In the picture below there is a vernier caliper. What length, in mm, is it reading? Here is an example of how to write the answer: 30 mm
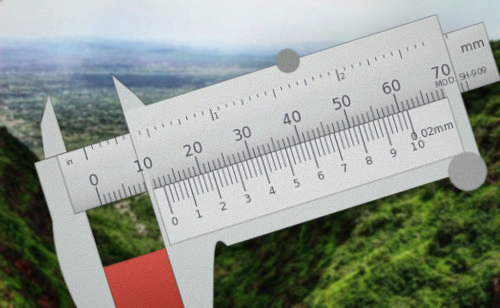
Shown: 12.5 mm
